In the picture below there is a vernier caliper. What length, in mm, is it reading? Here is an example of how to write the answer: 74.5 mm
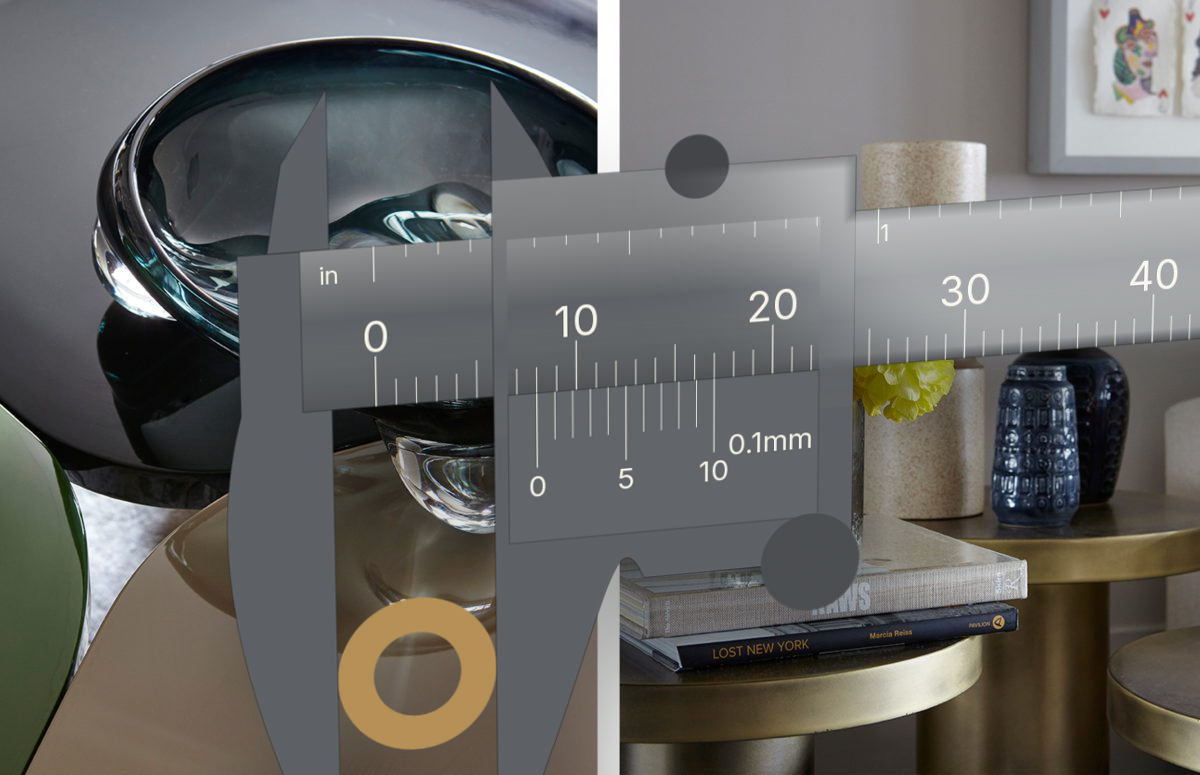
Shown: 8.0 mm
